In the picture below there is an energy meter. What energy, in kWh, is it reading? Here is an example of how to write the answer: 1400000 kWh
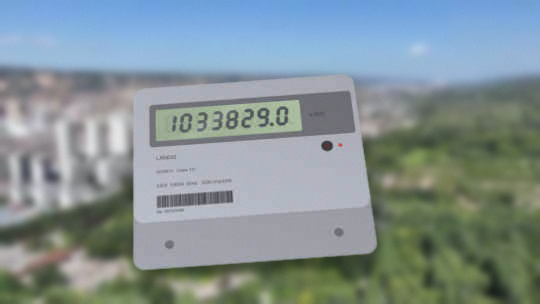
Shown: 1033829.0 kWh
